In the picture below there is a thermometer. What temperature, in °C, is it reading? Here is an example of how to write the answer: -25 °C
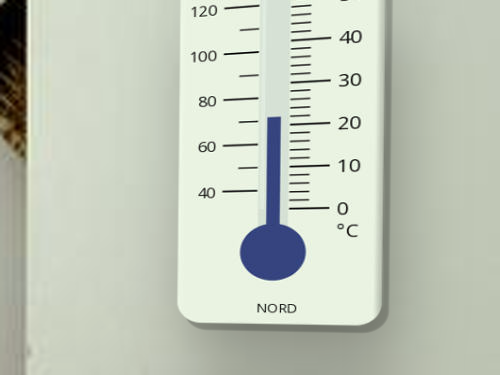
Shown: 22 °C
